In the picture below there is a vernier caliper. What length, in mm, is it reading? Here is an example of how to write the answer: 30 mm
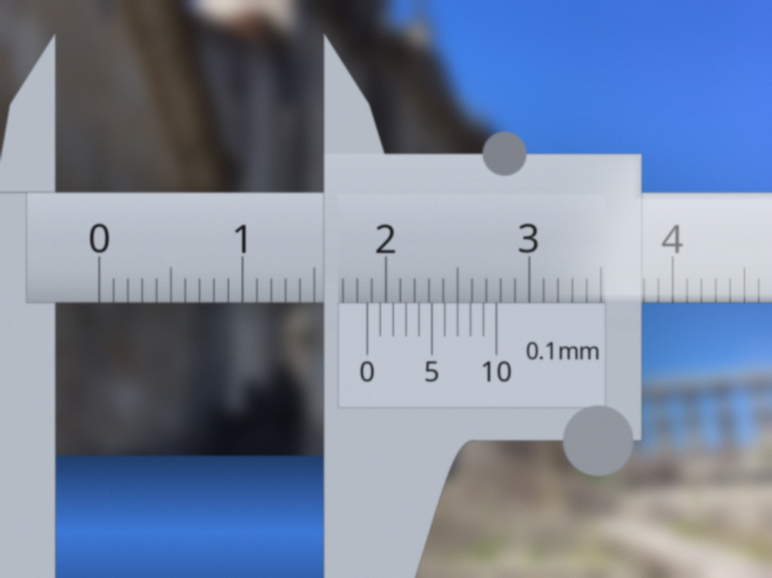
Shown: 18.7 mm
